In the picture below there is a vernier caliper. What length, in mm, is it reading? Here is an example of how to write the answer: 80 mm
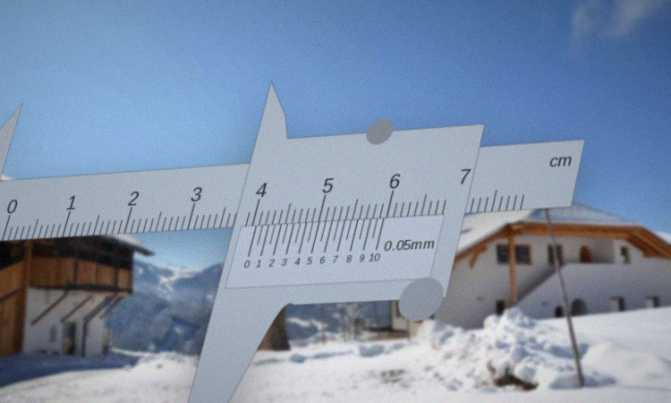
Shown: 40.6 mm
